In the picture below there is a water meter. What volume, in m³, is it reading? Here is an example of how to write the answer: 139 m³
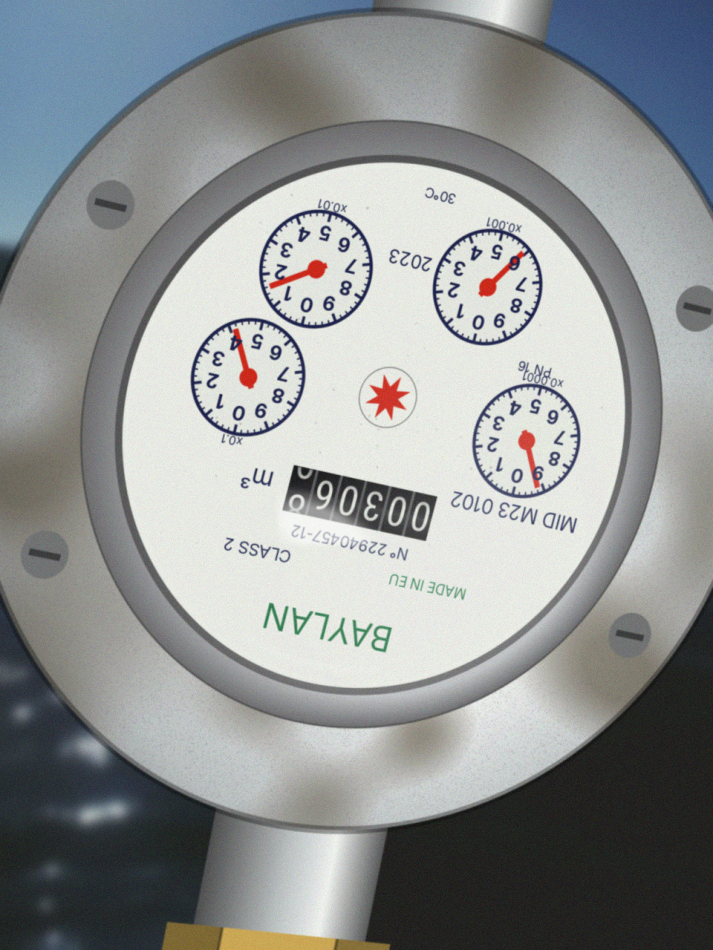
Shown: 3068.4159 m³
